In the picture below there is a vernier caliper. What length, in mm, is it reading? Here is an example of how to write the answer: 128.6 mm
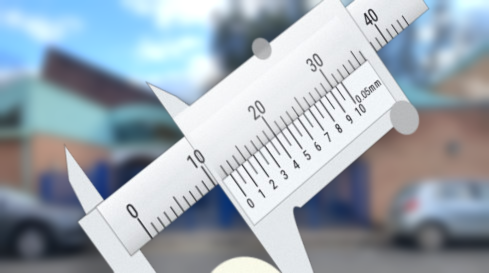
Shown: 12.4 mm
